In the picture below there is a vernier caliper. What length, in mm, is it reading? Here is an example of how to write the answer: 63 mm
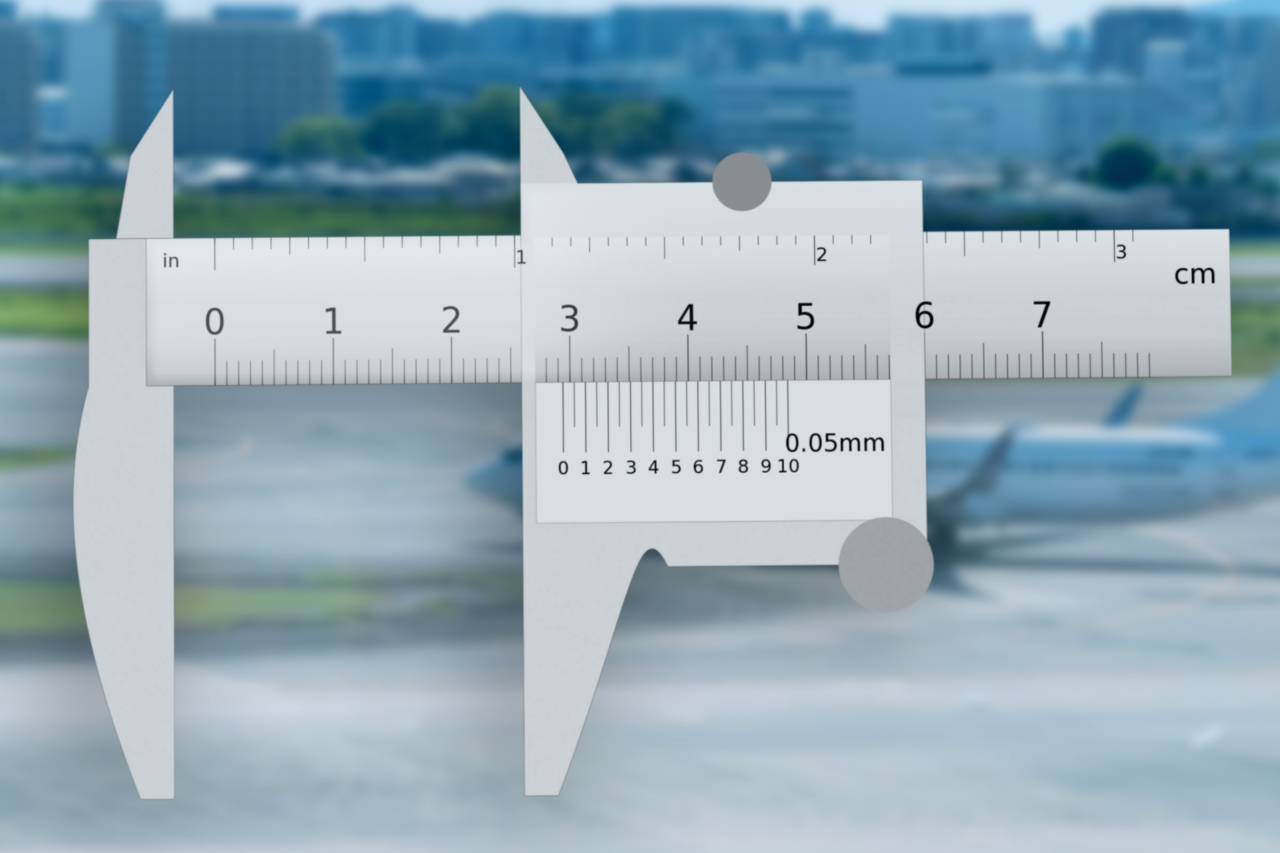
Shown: 29.4 mm
